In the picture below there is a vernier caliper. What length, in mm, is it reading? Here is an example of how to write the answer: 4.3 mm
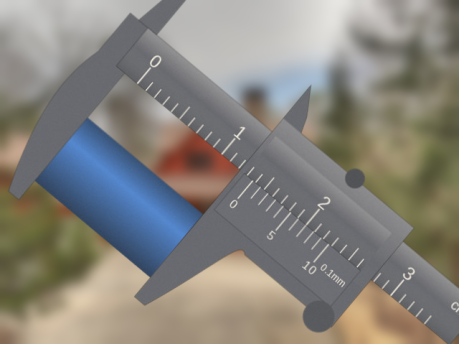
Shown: 13.7 mm
